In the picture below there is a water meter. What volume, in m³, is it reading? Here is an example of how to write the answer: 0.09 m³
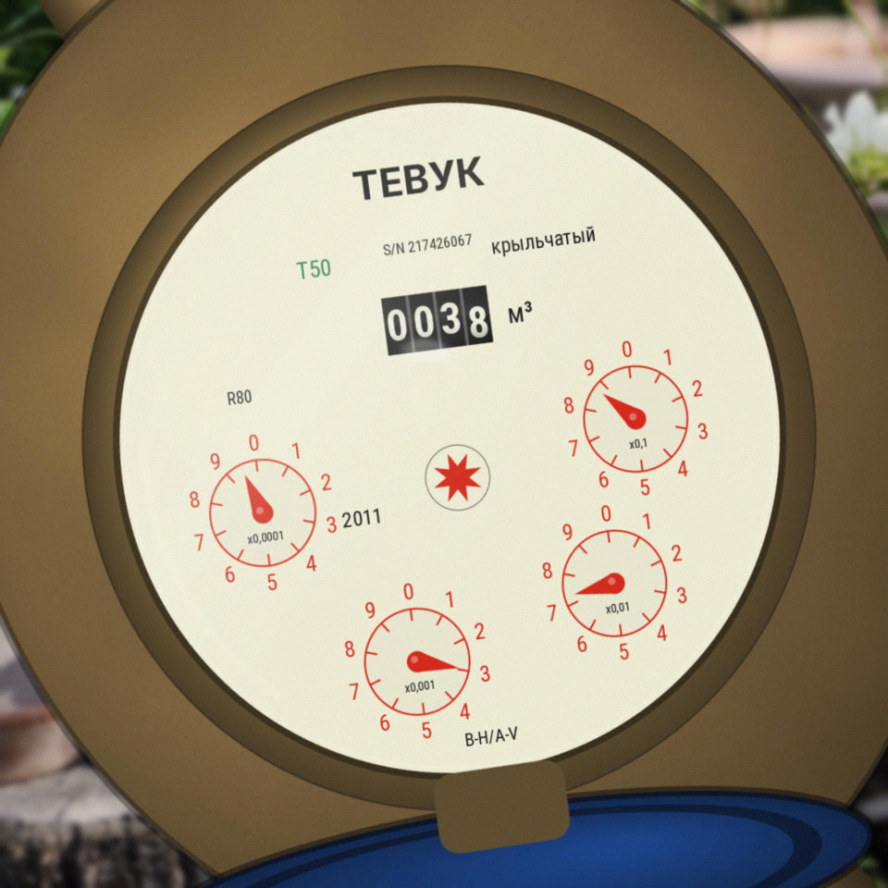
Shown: 37.8729 m³
